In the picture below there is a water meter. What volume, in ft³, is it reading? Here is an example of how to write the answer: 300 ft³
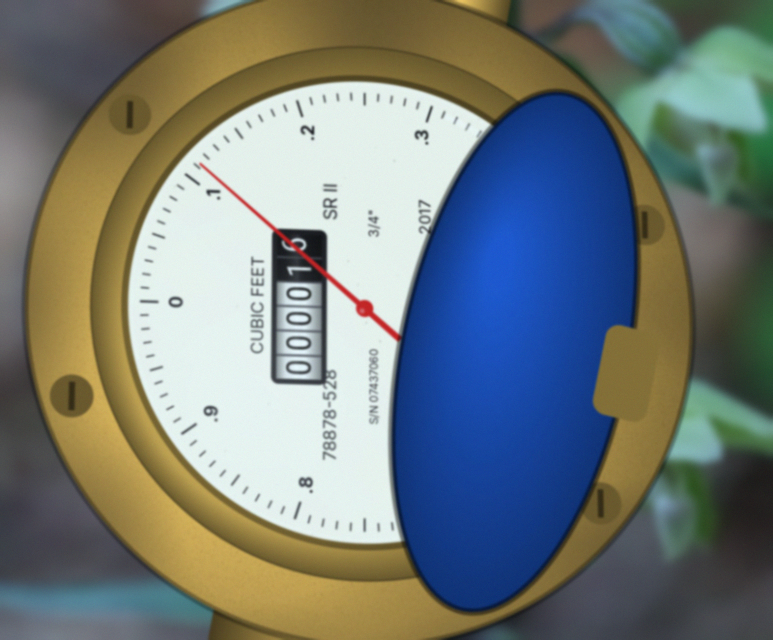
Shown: 16.11 ft³
